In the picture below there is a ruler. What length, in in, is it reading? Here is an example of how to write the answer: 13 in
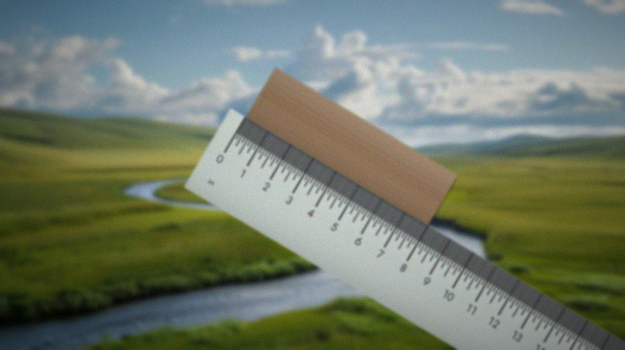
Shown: 8 in
